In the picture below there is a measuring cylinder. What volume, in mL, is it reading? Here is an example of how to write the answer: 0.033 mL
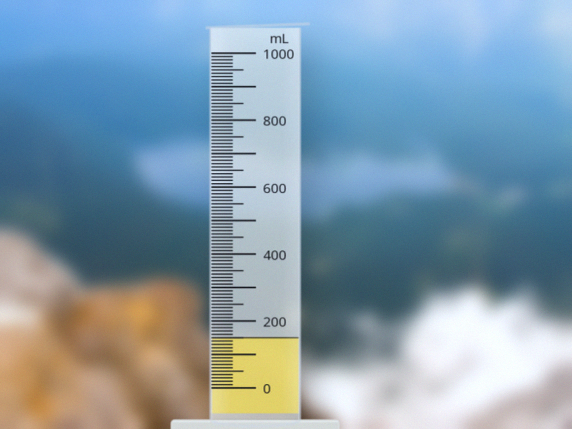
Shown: 150 mL
